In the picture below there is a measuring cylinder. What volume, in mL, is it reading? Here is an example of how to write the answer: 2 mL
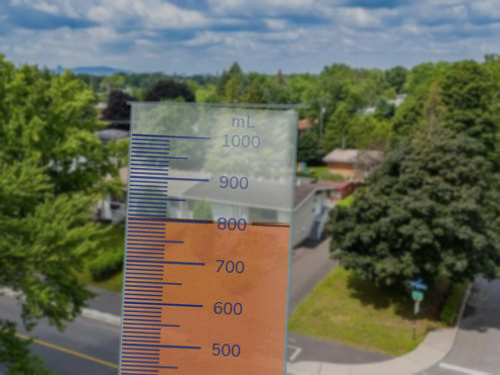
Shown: 800 mL
